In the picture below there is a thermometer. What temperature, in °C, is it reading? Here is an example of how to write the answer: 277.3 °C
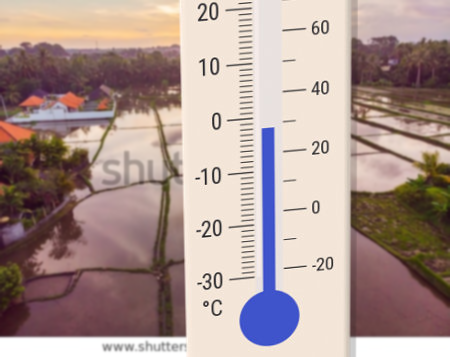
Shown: -2 °C
